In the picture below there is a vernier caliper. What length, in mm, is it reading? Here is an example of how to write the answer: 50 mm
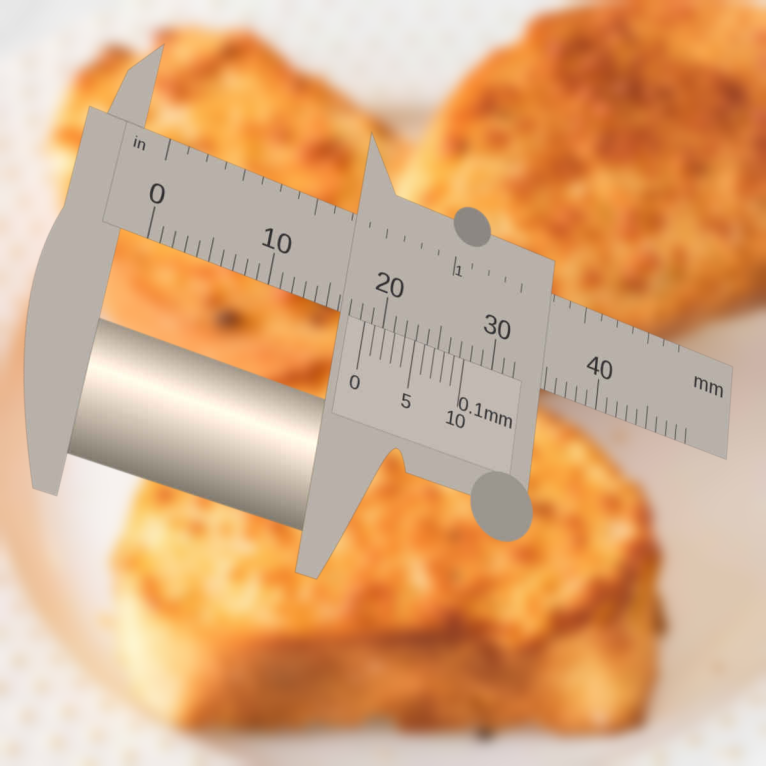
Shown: 18.4 mm
